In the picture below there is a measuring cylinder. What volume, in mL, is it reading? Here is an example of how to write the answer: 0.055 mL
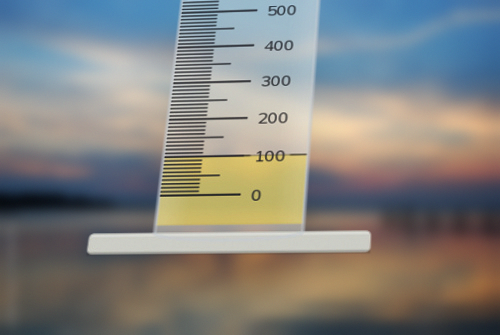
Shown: 100 mL
